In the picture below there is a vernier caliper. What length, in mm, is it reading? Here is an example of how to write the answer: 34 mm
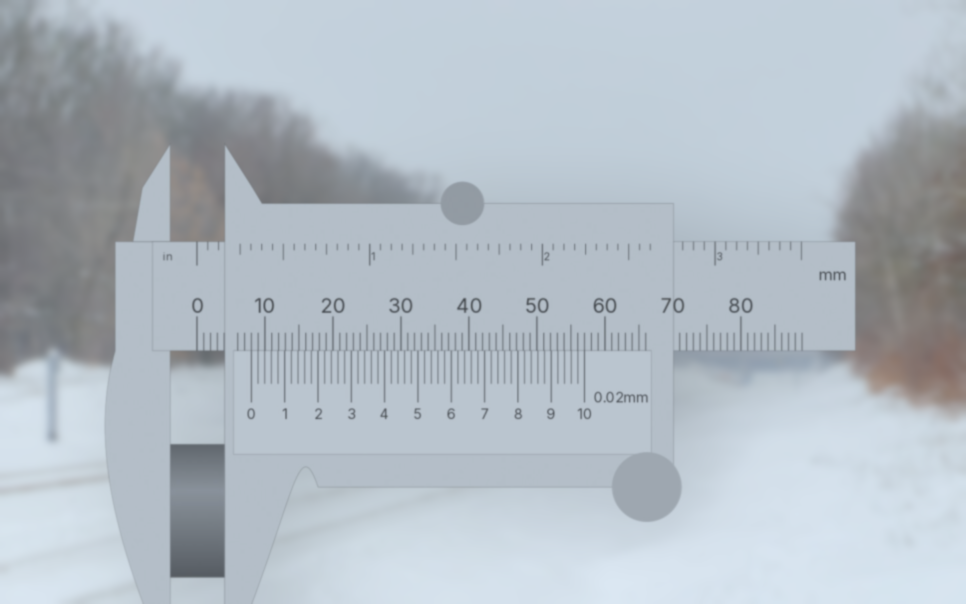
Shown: 8.0 mm
